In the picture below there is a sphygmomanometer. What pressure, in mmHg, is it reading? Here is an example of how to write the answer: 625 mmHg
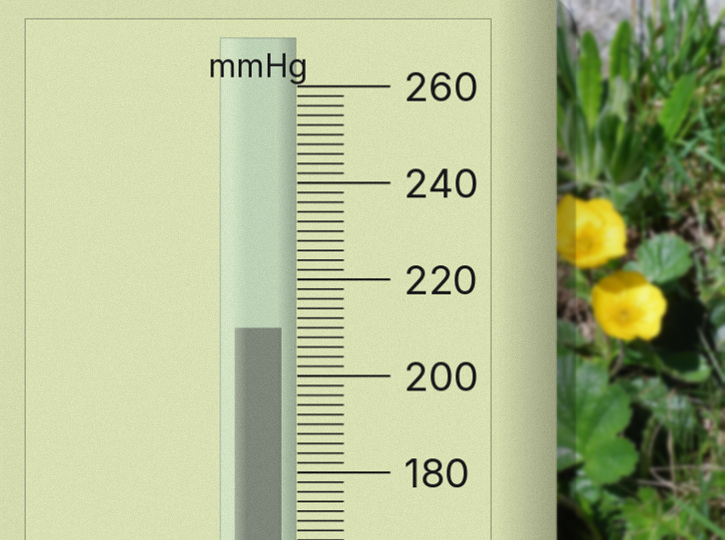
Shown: 210 mmHg
